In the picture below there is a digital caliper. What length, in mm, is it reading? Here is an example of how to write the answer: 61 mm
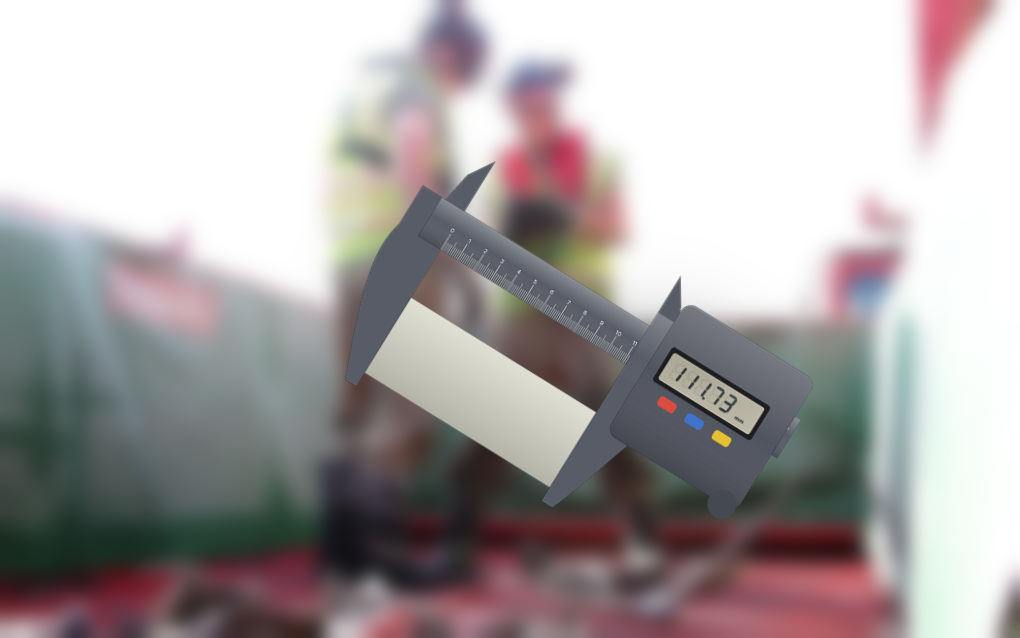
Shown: 111.73 mm
